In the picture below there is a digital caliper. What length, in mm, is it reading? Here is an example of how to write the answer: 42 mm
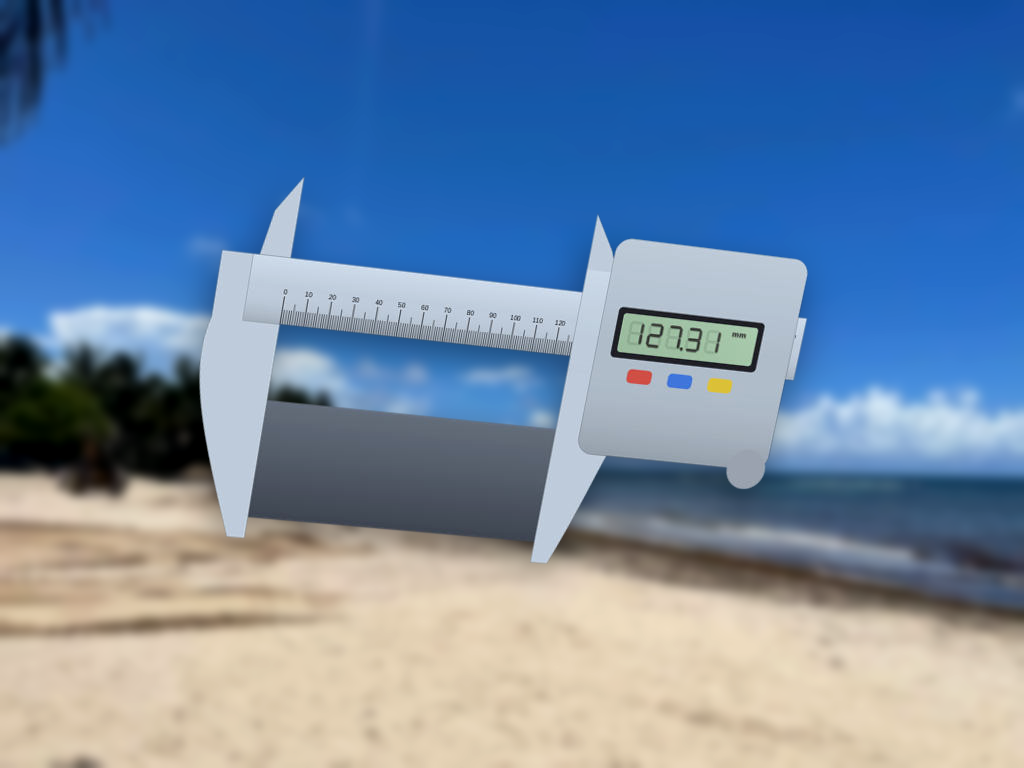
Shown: 127.31 mm
